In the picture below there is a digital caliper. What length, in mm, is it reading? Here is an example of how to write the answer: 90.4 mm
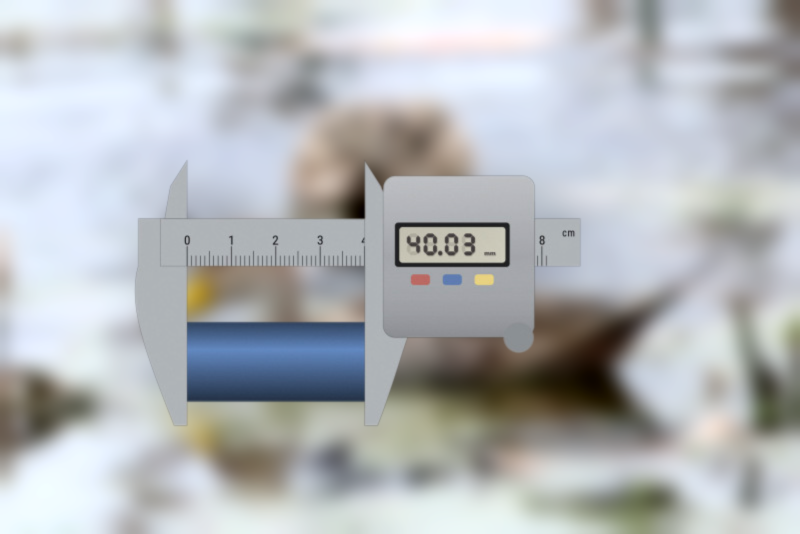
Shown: 40.03 mm
